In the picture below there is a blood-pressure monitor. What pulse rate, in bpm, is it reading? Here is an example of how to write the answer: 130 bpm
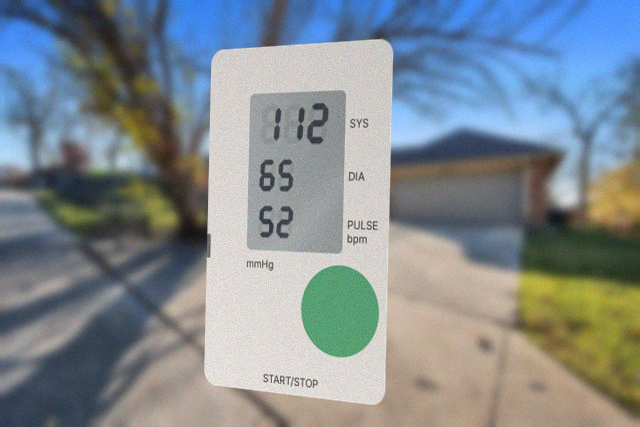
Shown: 52 bpm
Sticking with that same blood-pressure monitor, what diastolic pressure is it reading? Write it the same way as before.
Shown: 65 mmHg
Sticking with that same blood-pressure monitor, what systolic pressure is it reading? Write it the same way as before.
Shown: 112 mmHg
